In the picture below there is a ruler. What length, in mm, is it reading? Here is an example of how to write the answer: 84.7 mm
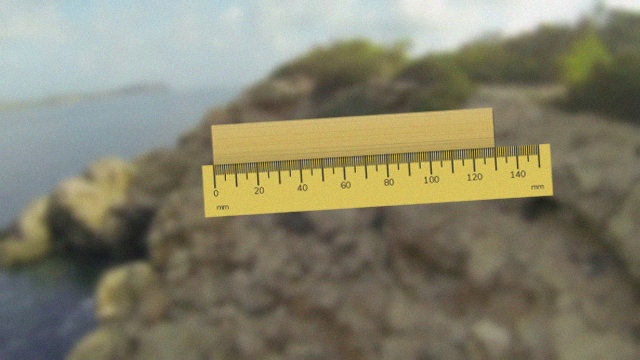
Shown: 130 mm
